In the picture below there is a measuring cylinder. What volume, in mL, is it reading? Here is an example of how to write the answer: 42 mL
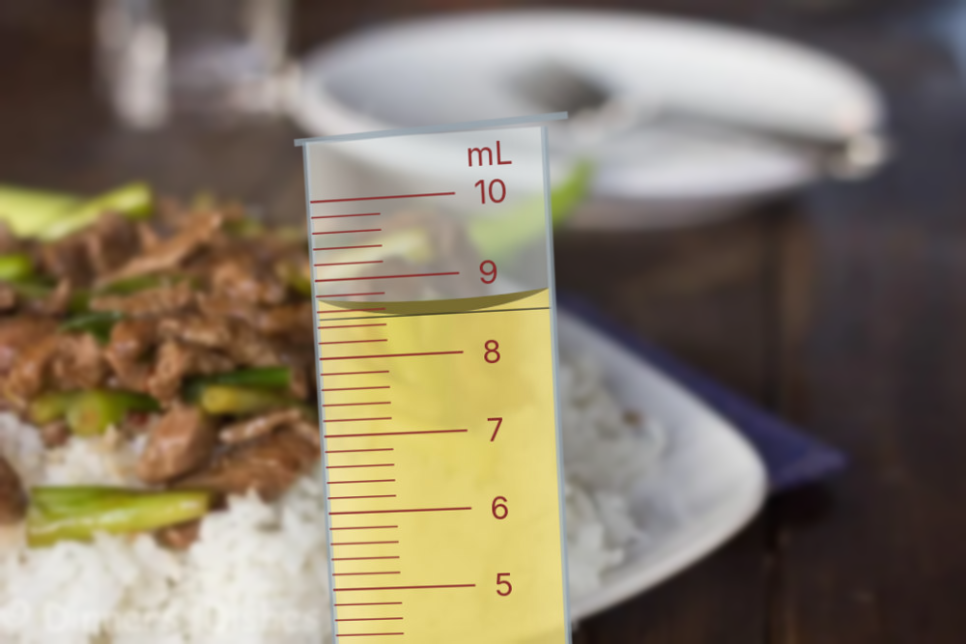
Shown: 8.5 mL
